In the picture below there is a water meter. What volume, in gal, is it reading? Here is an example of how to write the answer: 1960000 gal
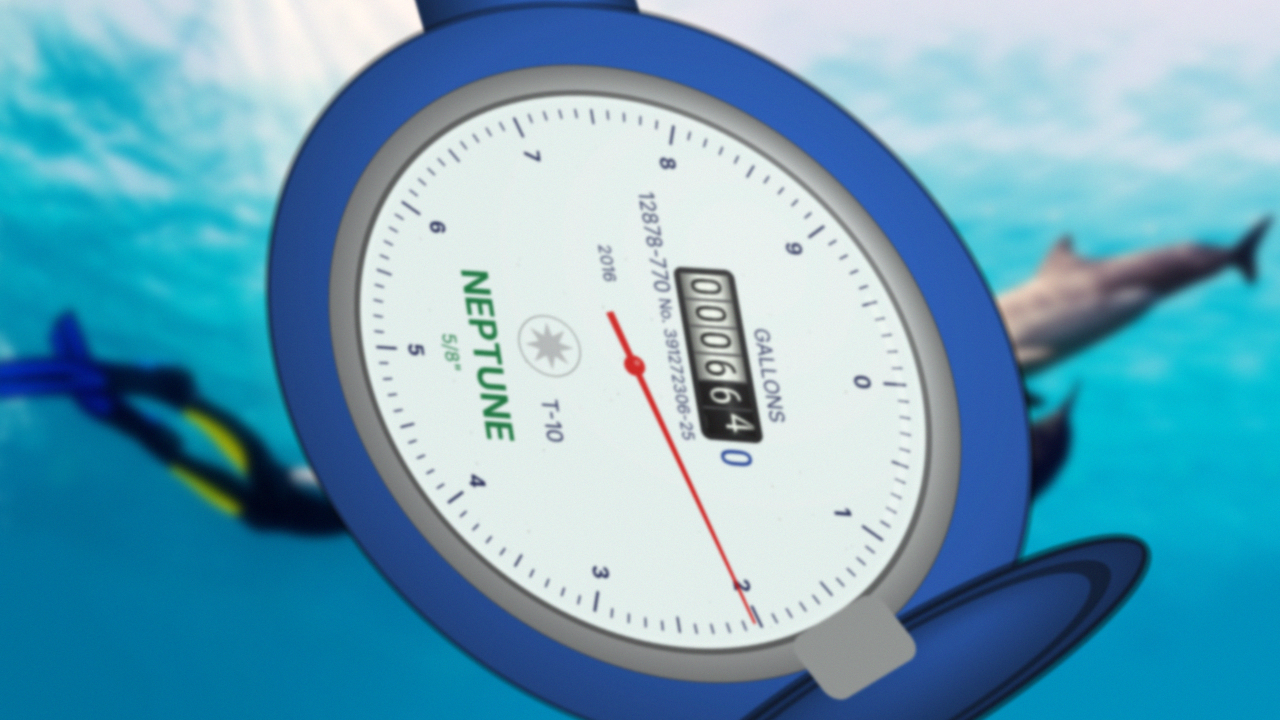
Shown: 6642.0 gal
